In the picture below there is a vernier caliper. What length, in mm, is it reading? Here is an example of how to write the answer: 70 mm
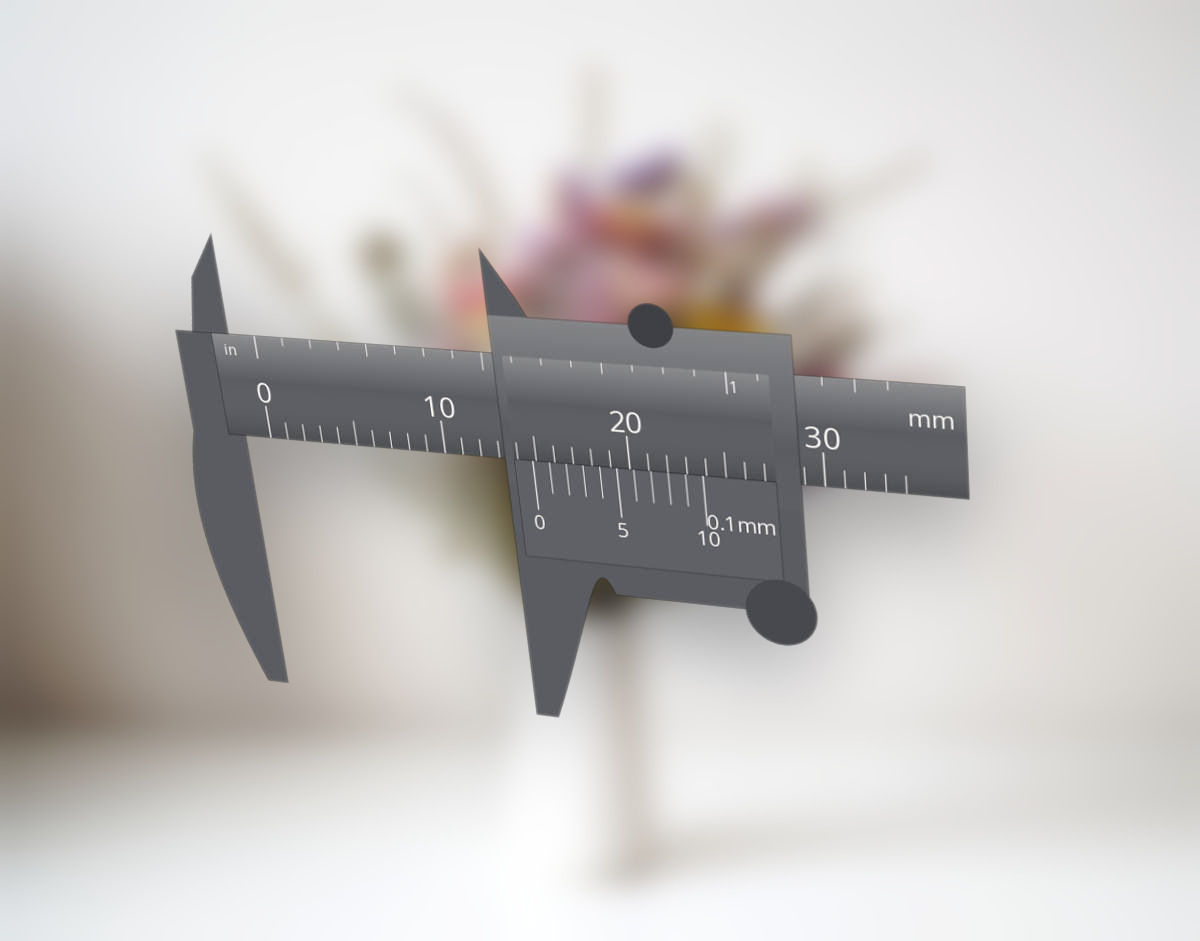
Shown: 14.8 mm
